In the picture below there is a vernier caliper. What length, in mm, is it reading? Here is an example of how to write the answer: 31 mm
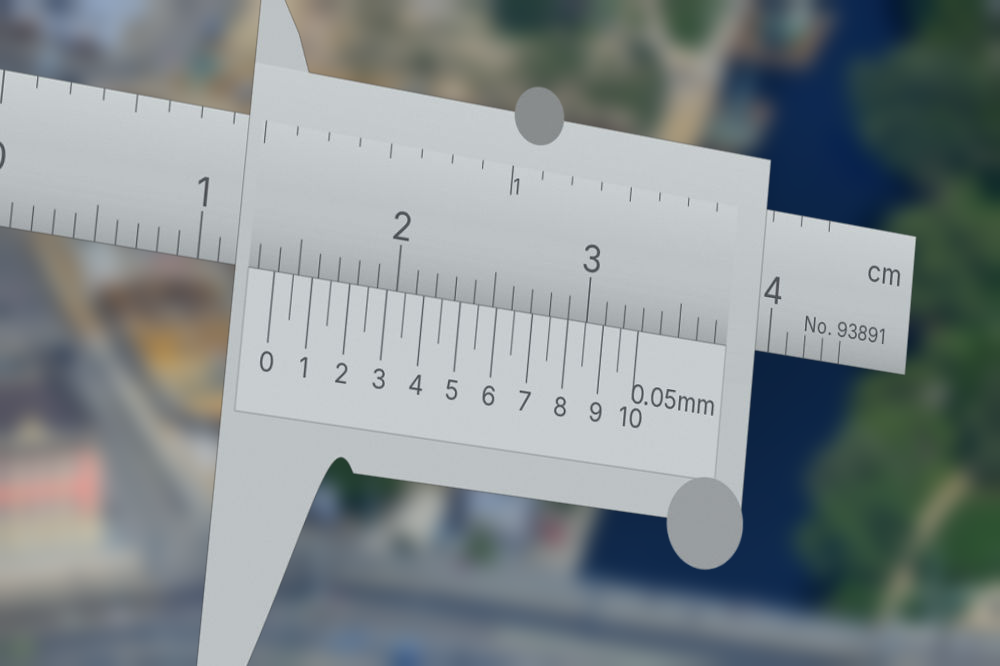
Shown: 13.8 mm
